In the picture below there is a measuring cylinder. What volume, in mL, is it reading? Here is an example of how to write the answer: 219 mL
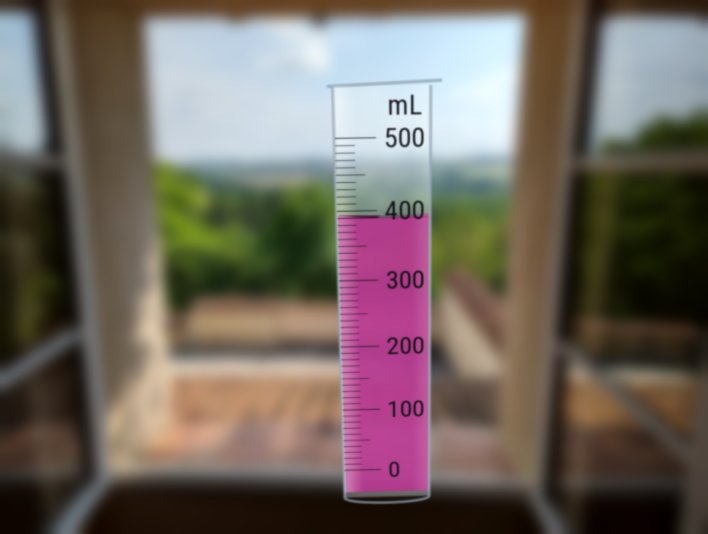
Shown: 390 mL
